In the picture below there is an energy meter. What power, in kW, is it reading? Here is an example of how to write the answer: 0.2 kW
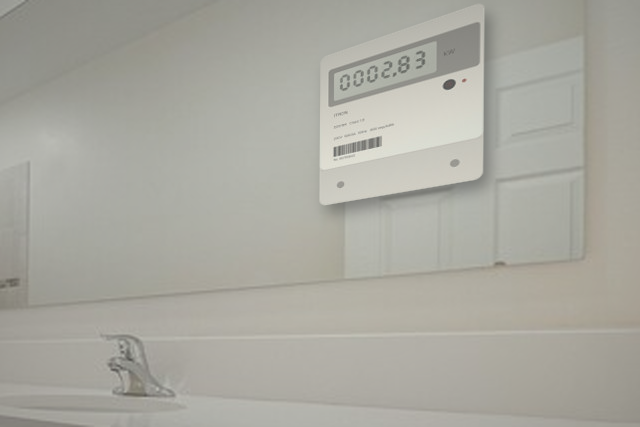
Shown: 2.83 kW
